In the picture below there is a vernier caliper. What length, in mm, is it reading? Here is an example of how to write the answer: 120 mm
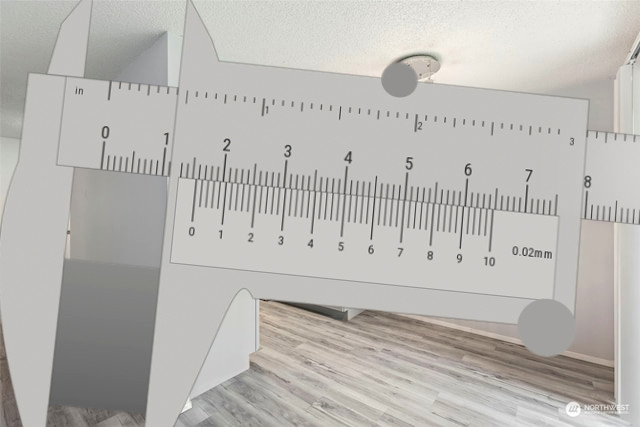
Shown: 15.6 mm
